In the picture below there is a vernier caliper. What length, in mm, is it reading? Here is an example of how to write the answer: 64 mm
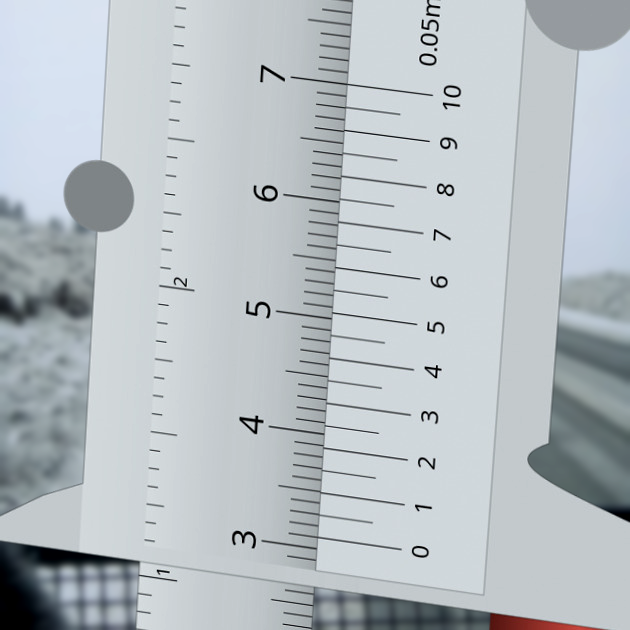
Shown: 31.0 mm
